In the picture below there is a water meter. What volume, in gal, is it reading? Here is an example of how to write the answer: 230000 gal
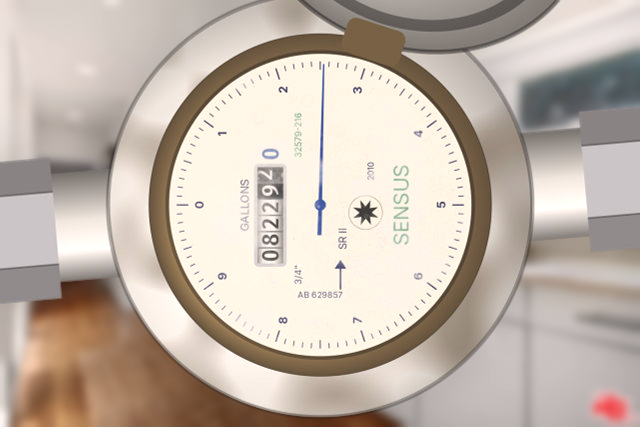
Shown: 822922.5 gal
